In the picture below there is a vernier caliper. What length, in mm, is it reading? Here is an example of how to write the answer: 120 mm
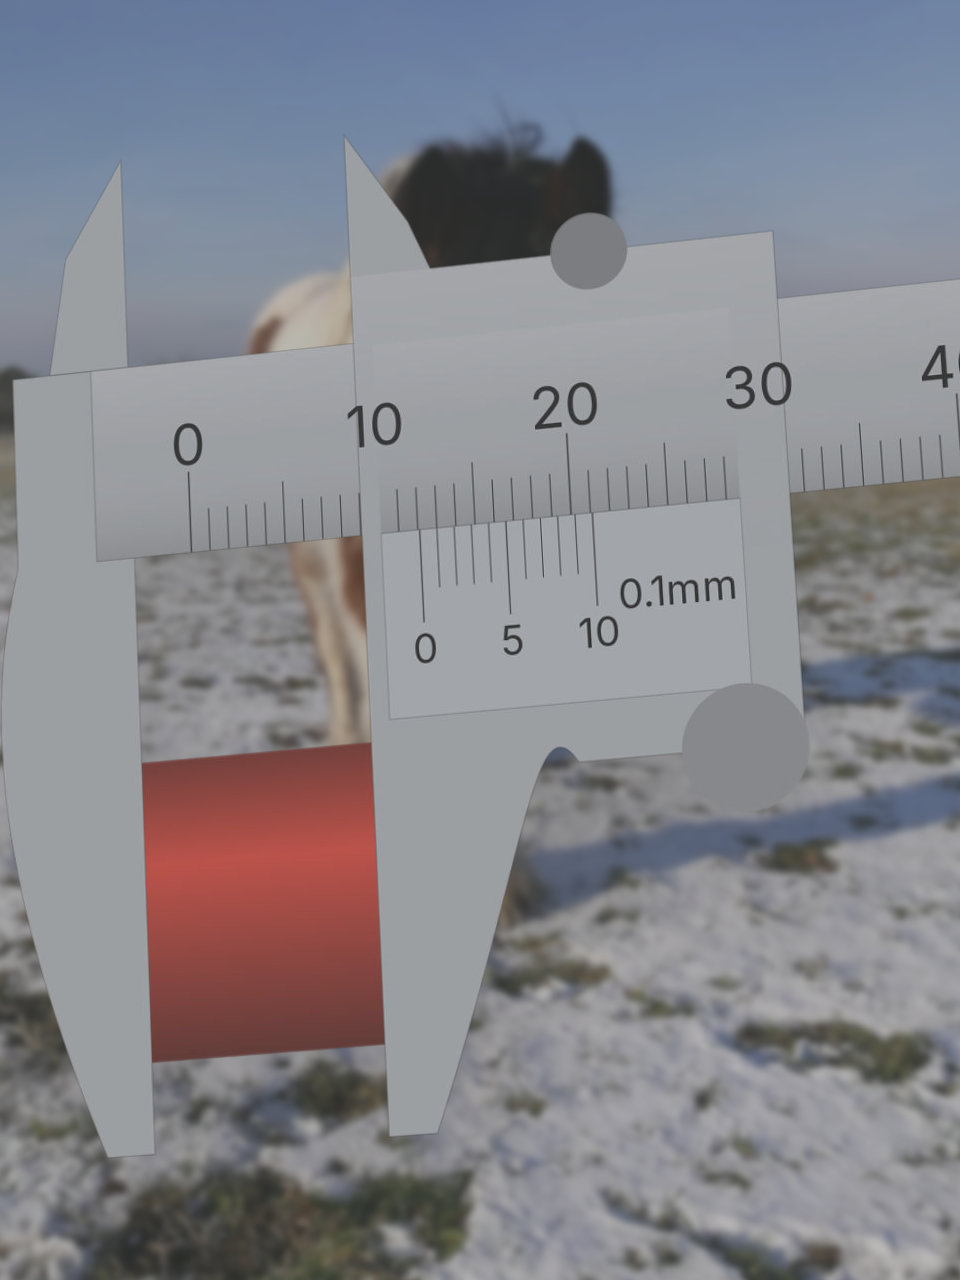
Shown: 12.1 mm
